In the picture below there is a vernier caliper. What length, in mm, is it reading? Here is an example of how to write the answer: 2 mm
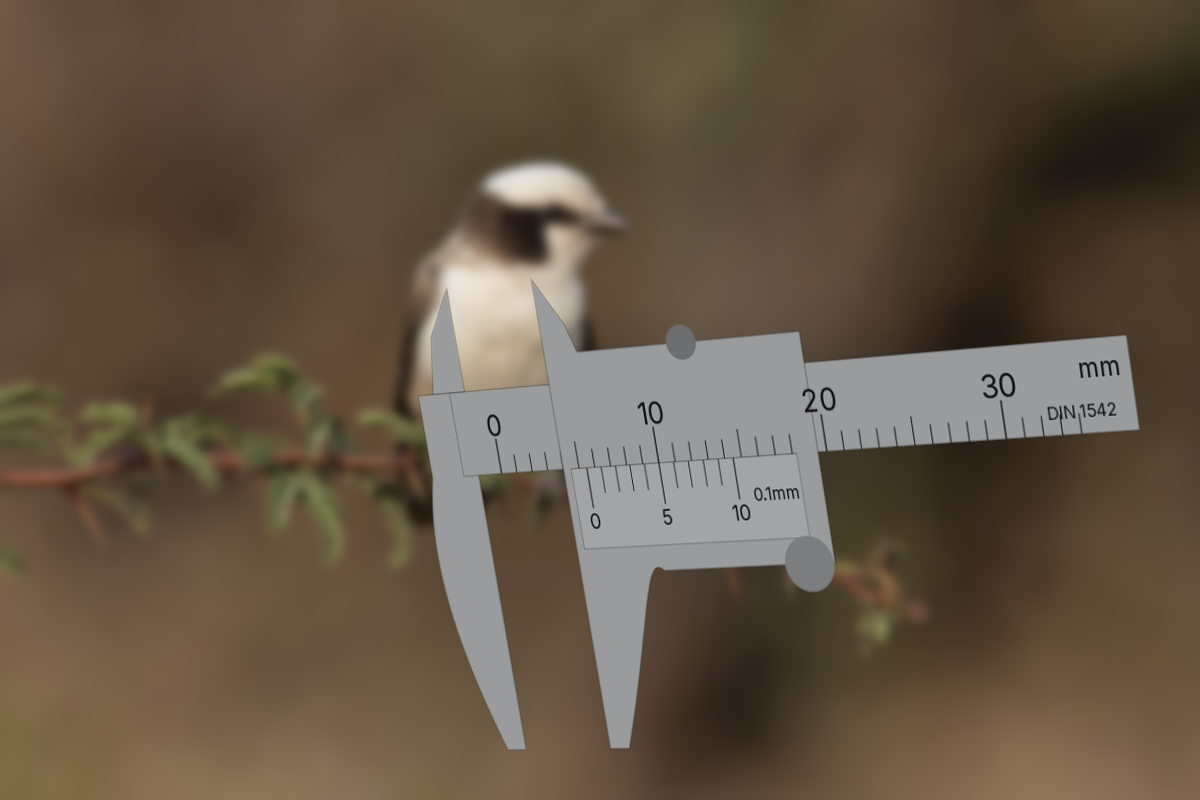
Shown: 5.5 mm
